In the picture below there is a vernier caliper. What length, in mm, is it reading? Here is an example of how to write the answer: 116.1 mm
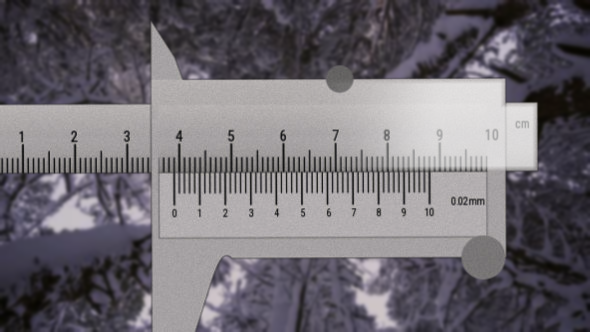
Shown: 39.0 mm
